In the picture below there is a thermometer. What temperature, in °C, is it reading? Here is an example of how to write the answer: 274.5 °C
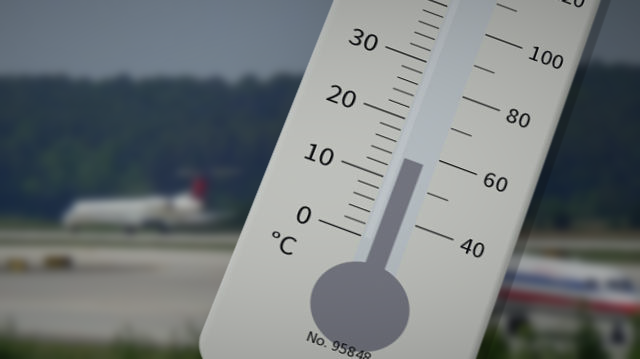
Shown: 14 °C
